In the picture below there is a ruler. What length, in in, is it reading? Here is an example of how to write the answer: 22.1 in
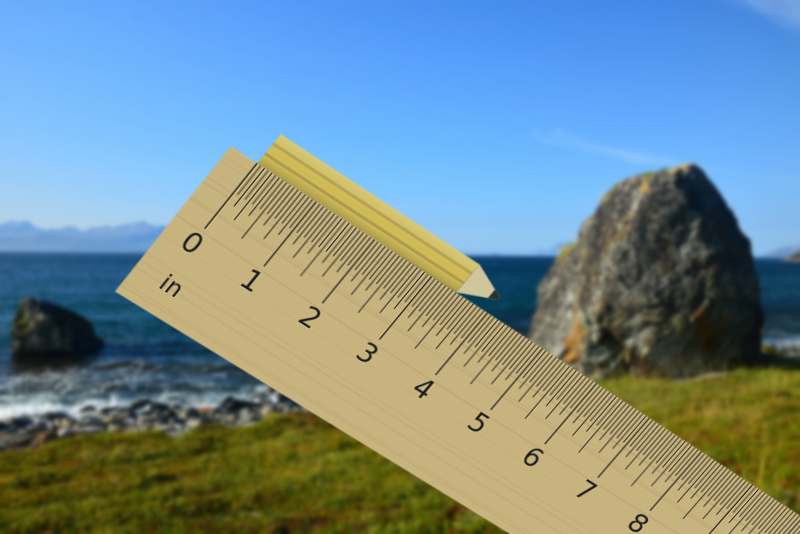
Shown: 4 in
